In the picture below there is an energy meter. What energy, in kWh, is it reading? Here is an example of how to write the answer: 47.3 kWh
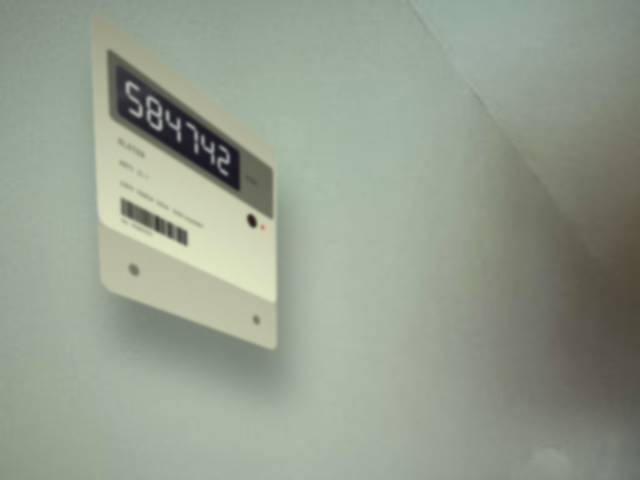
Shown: 584742 kWh
